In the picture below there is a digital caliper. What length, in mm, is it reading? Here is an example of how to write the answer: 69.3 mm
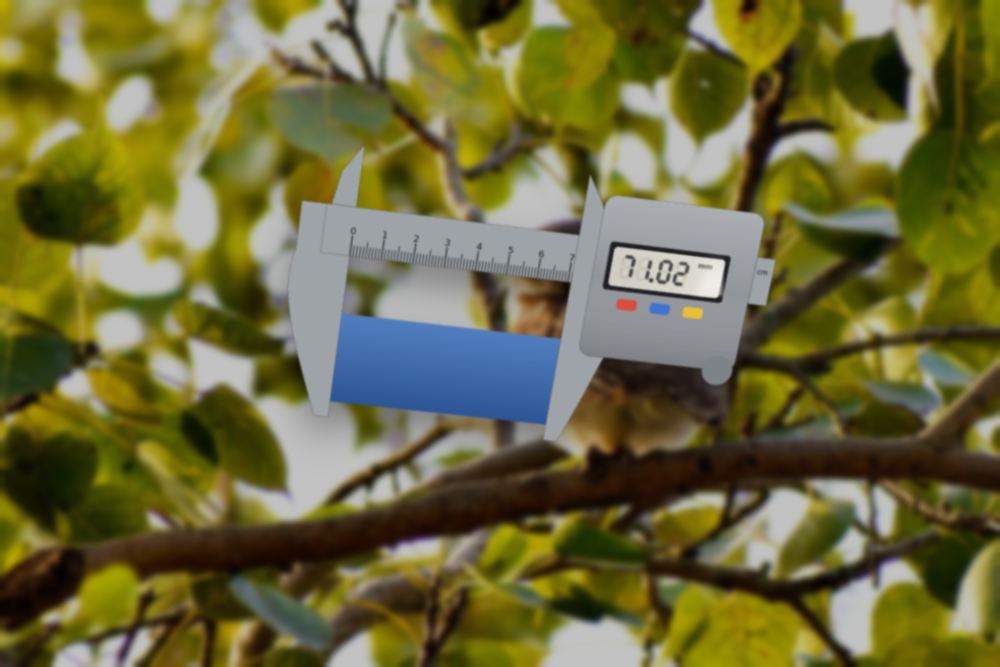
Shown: 71.02 mm
